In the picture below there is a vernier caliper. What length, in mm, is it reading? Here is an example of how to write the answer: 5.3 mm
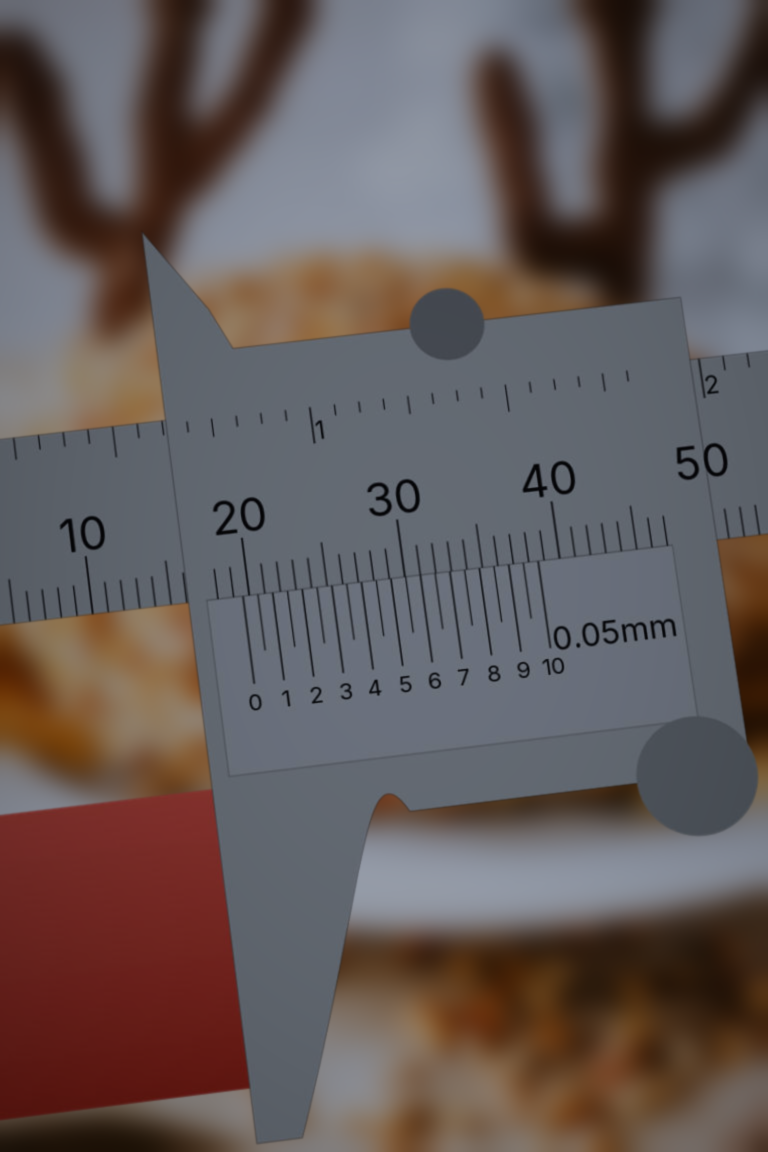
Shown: 19.6 mm
